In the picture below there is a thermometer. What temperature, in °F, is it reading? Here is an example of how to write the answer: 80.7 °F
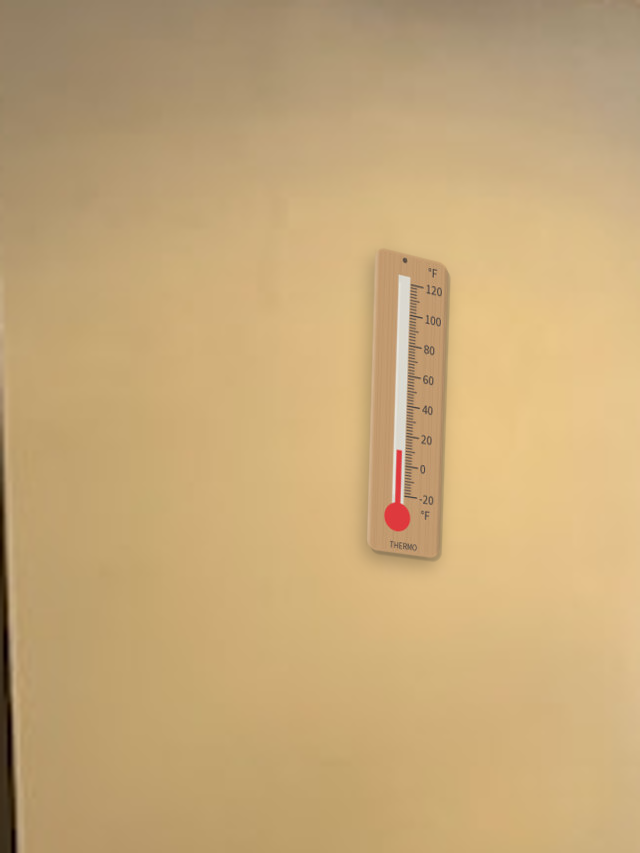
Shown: 10 °F
